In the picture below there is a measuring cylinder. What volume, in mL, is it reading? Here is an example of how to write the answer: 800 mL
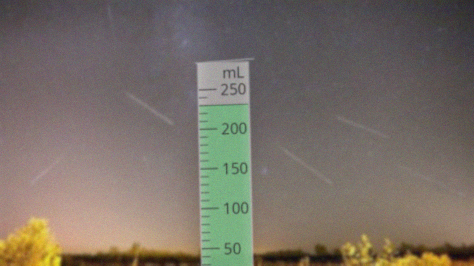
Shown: 230 mL
